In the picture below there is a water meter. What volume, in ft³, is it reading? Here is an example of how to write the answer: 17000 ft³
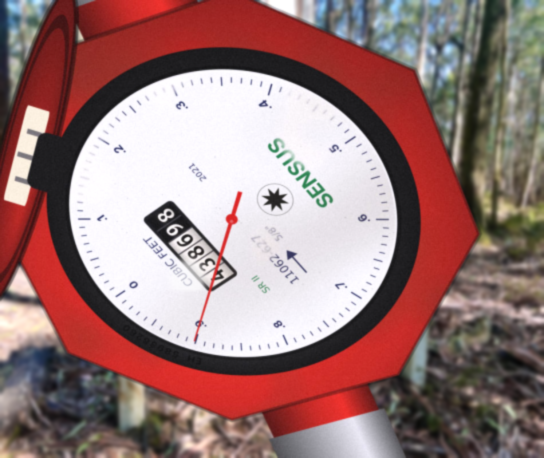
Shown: 438697.90 ft³
